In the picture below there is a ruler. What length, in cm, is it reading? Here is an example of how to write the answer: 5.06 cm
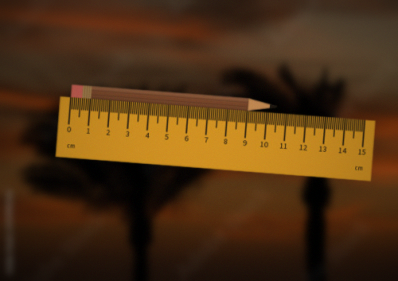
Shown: 10.5 cm
